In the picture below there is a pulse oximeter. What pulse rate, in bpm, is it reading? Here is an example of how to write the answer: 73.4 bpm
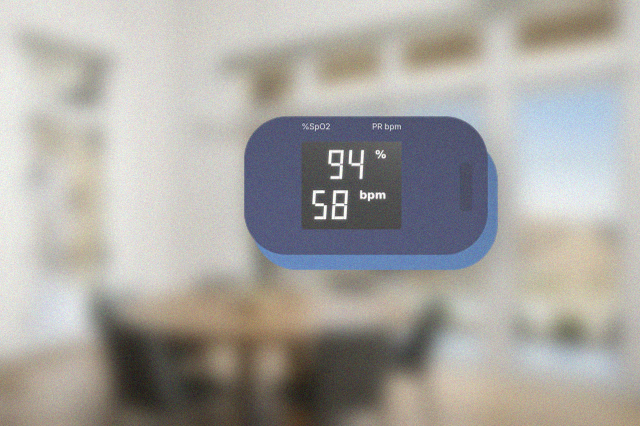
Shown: 58 bpm
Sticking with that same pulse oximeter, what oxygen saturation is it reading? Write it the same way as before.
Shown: 94 %
